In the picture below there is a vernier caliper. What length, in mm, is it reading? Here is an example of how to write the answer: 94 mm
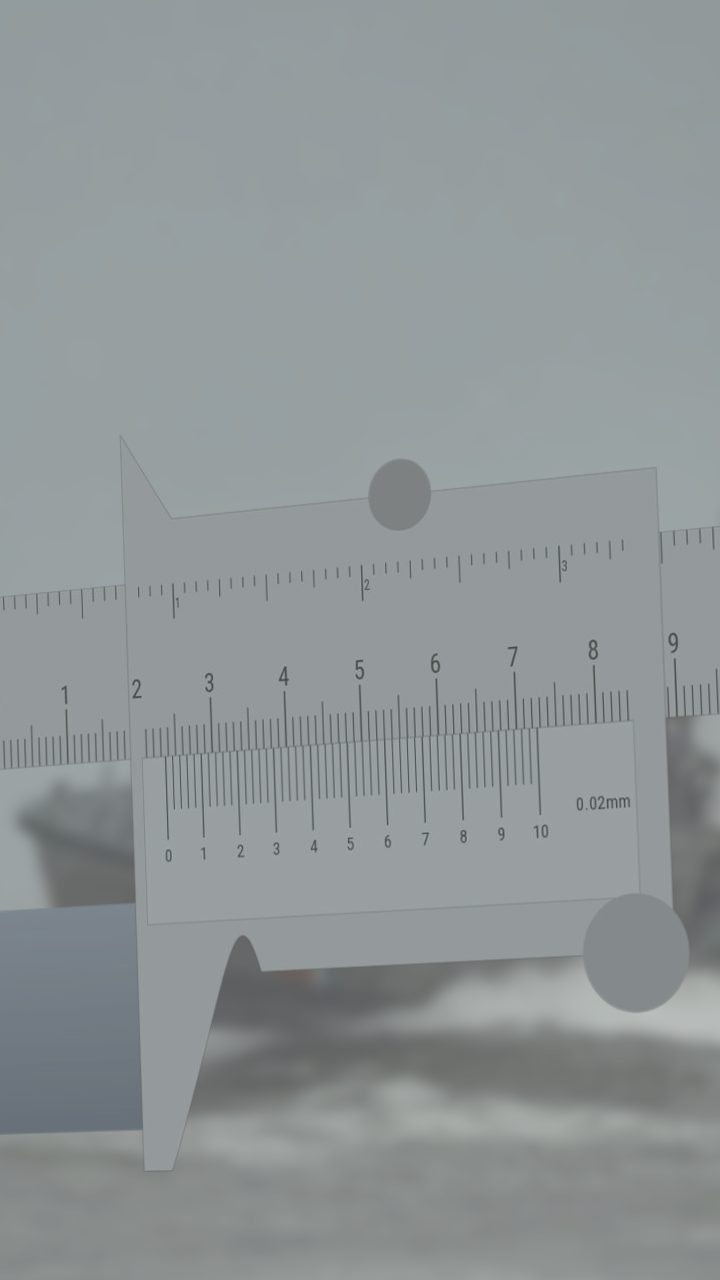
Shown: 23.6 mm
